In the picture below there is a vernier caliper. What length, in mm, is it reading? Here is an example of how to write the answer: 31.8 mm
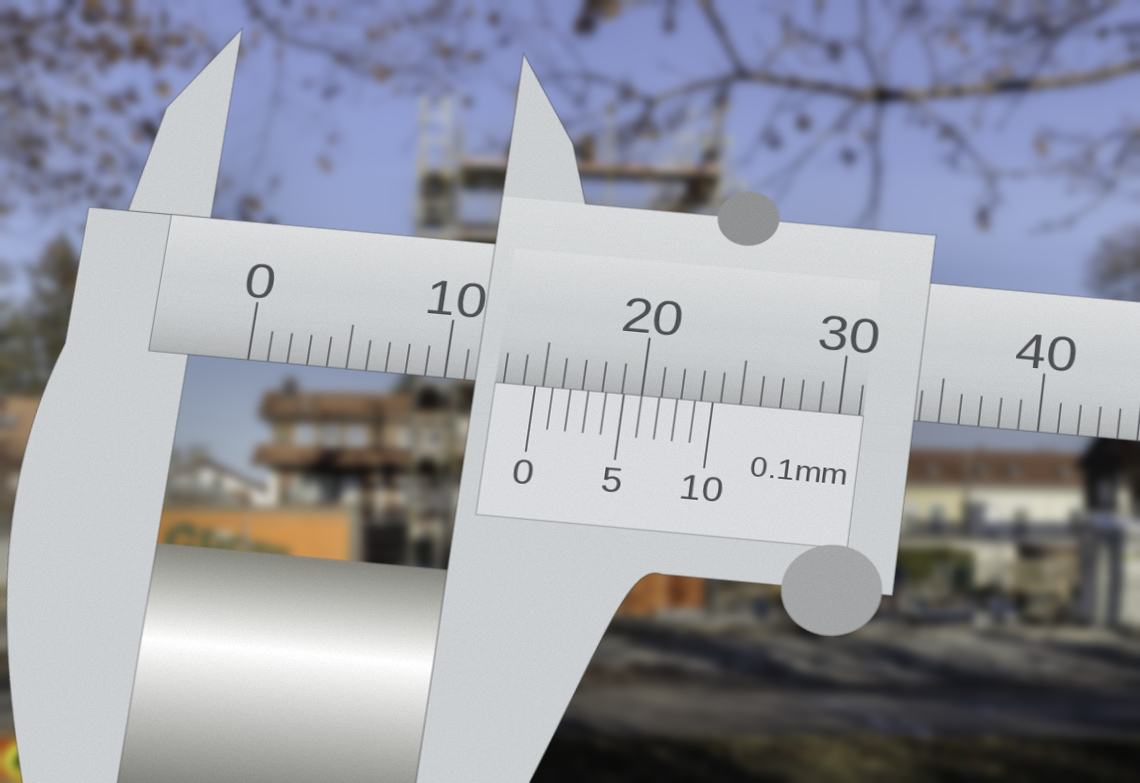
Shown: 14.6 mm
